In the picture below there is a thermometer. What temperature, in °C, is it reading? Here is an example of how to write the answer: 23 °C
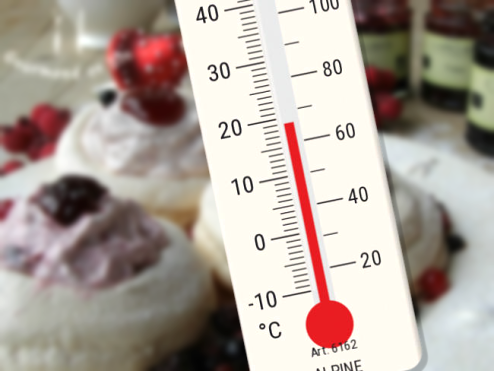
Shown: 19 °C
